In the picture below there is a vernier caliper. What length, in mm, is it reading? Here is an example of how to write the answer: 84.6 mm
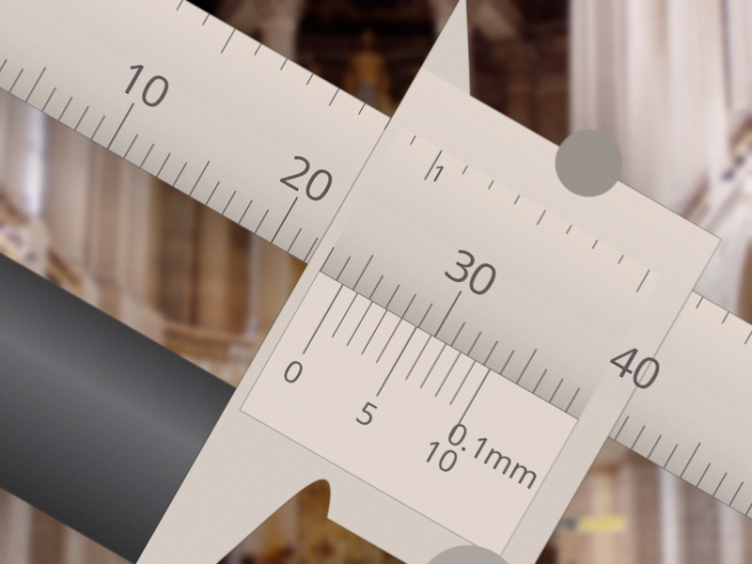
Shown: 24.4 mm
